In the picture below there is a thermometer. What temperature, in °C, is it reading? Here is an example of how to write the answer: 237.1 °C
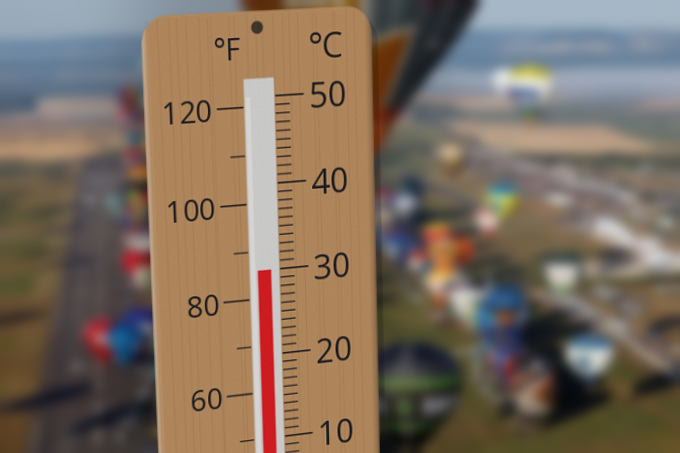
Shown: 30 °C
